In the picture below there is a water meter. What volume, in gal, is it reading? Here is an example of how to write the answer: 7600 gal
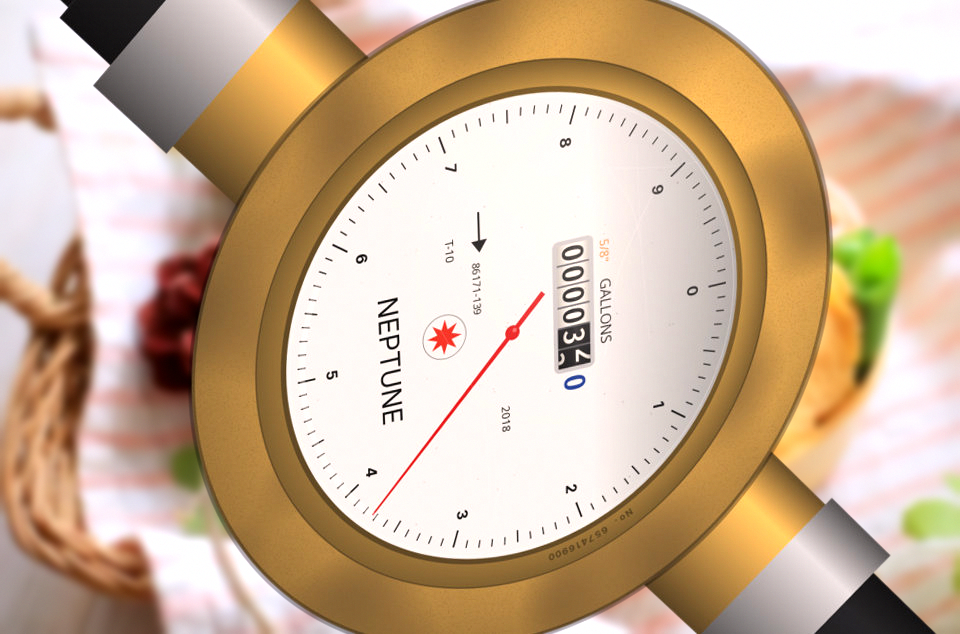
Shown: 323.7 gal
